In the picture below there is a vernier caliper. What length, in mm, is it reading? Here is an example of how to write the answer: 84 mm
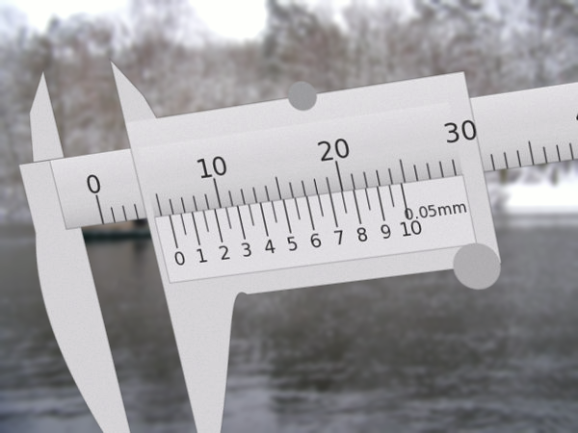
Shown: 5.7 mm
